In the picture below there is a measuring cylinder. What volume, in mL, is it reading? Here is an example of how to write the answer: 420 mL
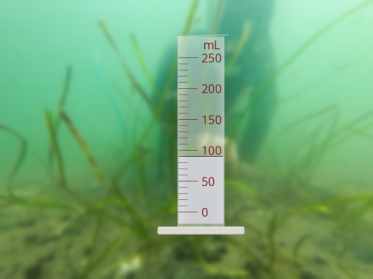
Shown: 90 mL
